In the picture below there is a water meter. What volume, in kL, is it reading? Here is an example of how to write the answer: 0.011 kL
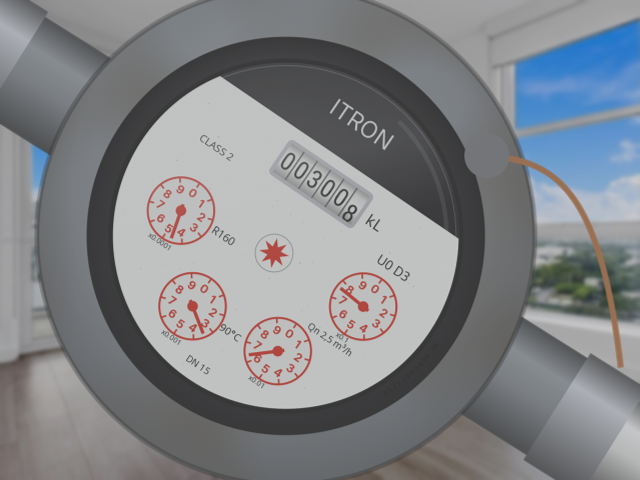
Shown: 3007.7634 kL
